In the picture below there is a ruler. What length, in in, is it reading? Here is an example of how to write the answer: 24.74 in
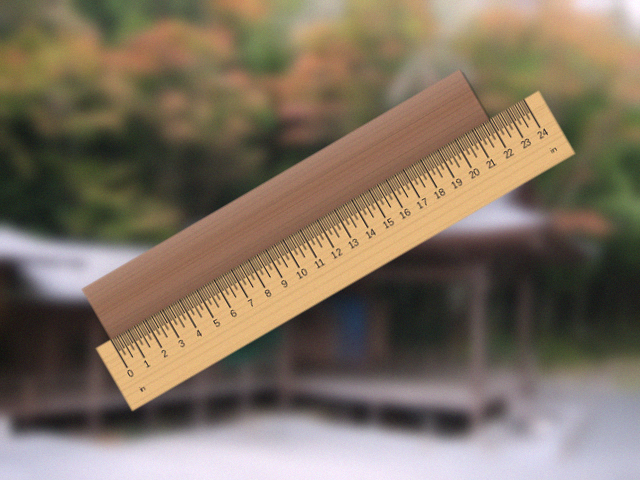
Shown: 22 in
